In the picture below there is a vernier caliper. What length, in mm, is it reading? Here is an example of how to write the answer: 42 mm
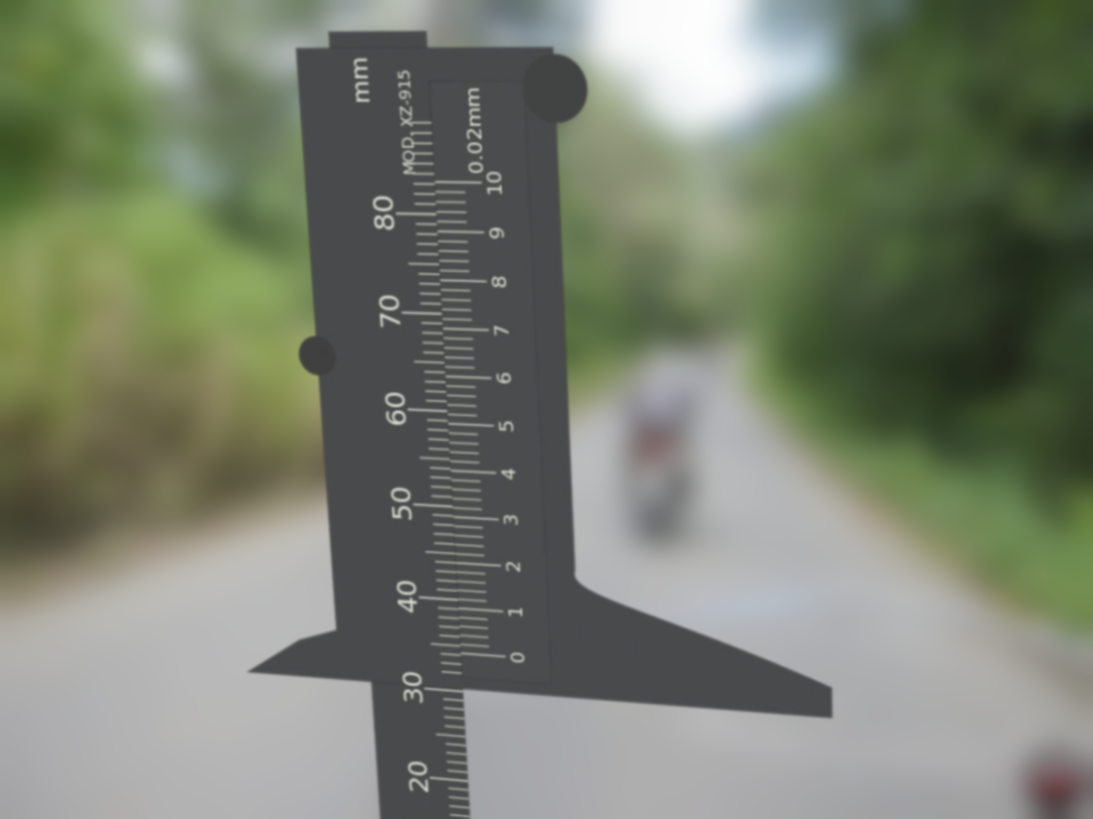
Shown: 34.2 mm
